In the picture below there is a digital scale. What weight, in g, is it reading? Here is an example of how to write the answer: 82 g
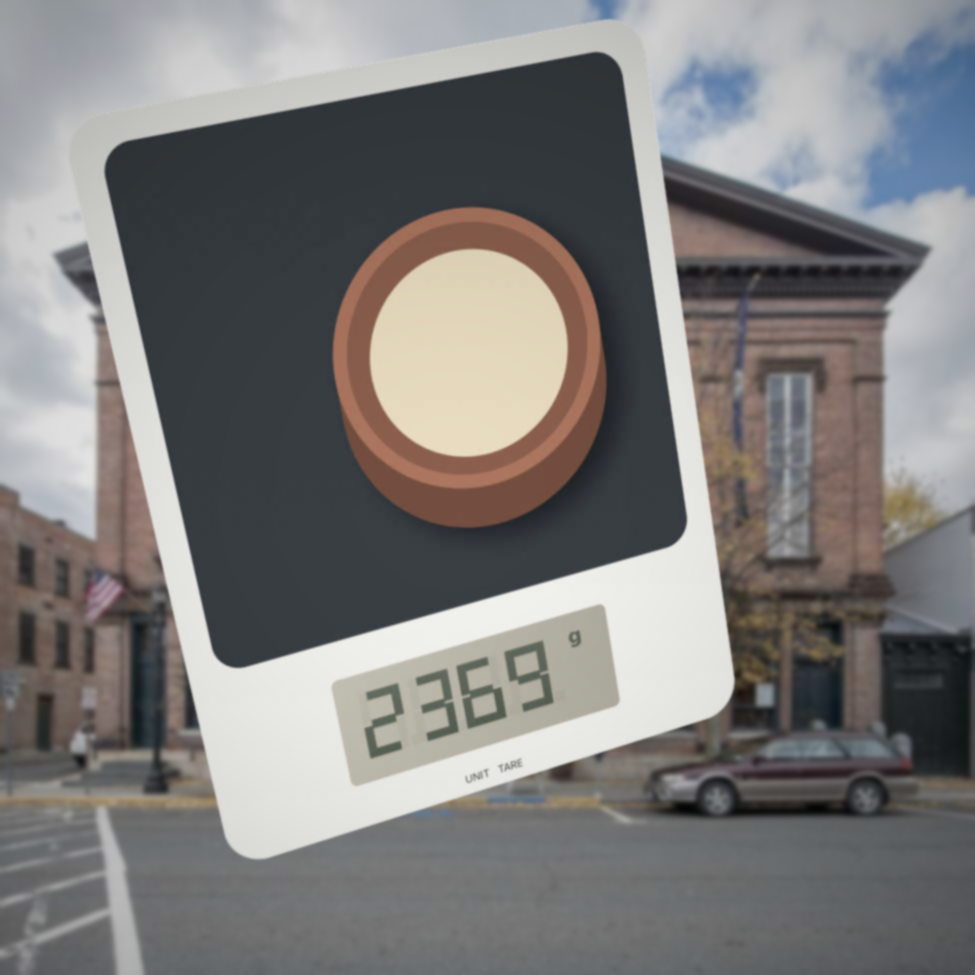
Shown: 2369 g
